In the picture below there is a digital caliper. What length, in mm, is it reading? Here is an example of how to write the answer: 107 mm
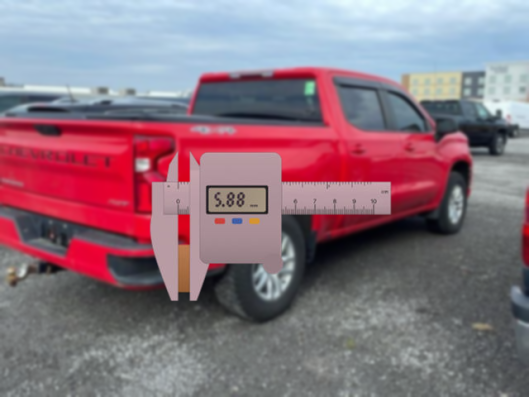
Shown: 5.88 mm
